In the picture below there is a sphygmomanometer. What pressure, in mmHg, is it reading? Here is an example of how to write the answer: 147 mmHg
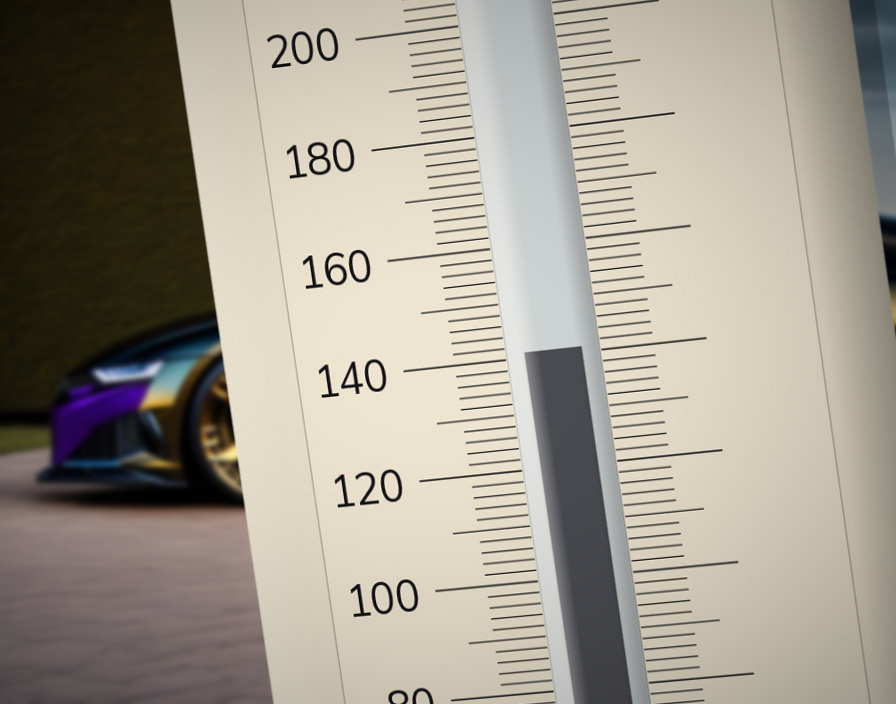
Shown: 141 mmHg
